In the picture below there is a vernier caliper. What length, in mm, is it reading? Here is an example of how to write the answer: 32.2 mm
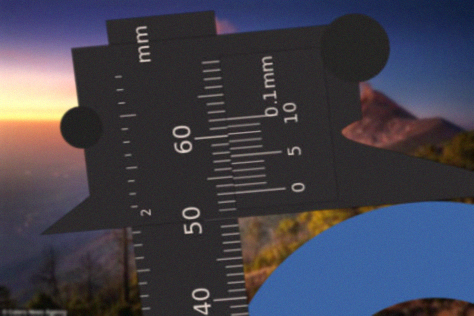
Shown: 53.0 mm
